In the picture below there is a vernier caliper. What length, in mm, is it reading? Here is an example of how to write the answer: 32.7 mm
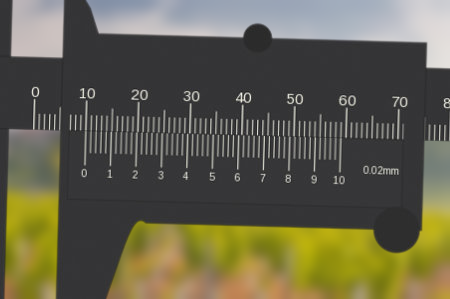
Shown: 10.0 mm
